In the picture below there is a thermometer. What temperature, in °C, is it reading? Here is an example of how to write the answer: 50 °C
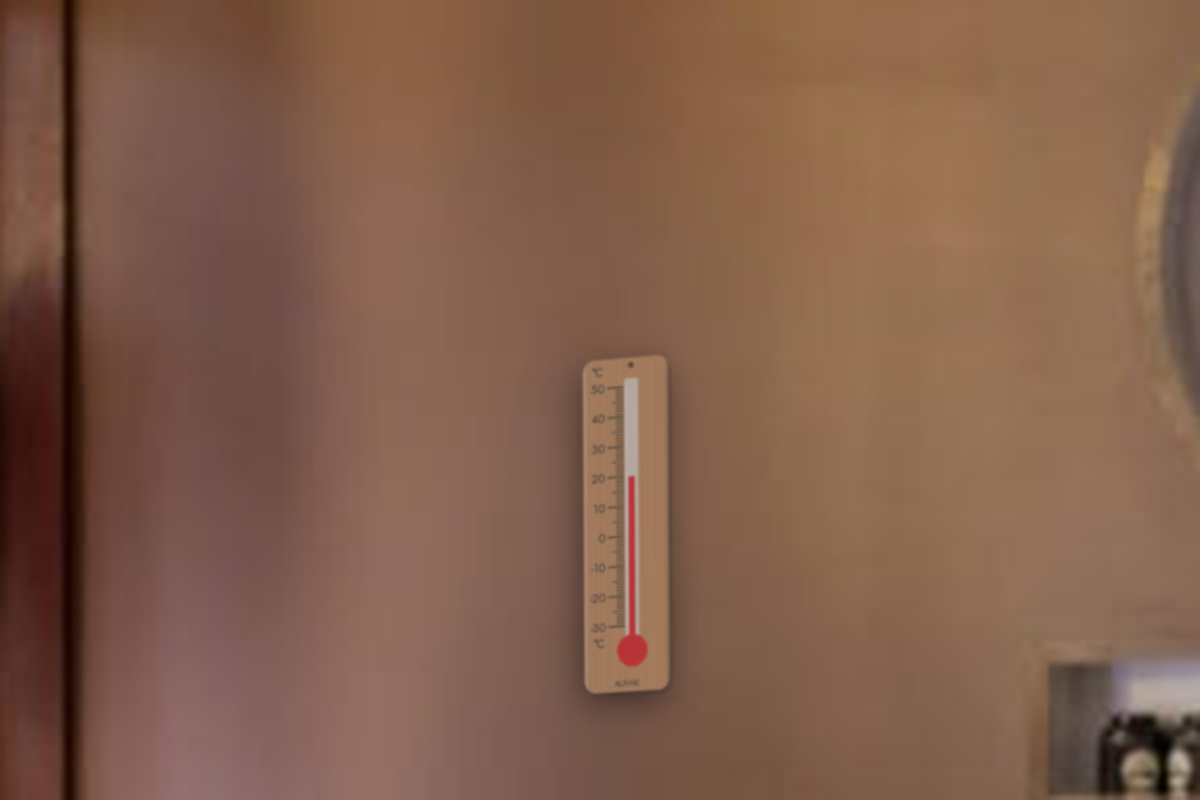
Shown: 20 °C
